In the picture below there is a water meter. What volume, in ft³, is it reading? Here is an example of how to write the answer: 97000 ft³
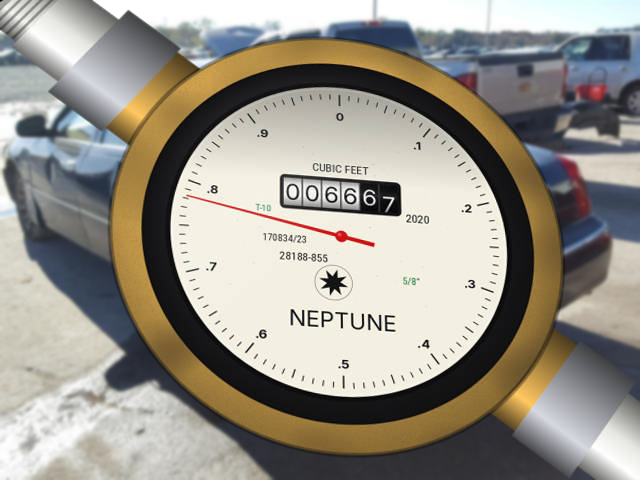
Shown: 6666.78 ft³
